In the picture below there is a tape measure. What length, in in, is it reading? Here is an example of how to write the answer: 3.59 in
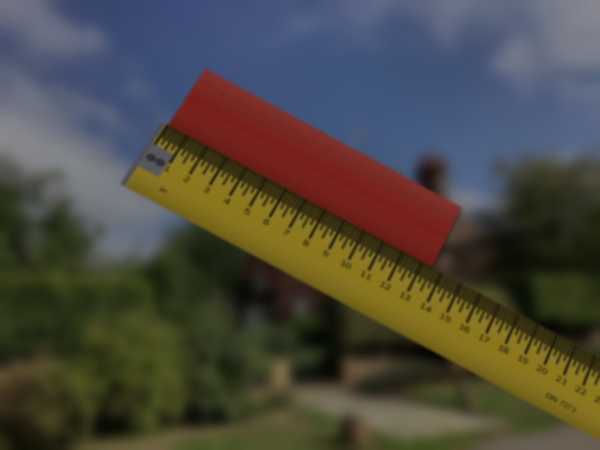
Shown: 13.5 in
